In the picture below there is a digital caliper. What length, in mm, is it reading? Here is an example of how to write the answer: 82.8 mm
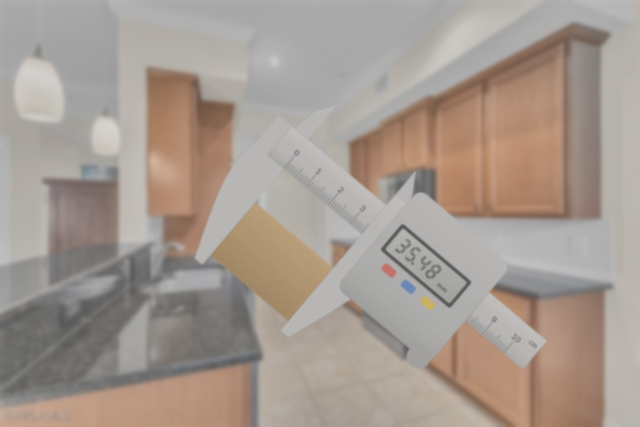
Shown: 35.48 mm
